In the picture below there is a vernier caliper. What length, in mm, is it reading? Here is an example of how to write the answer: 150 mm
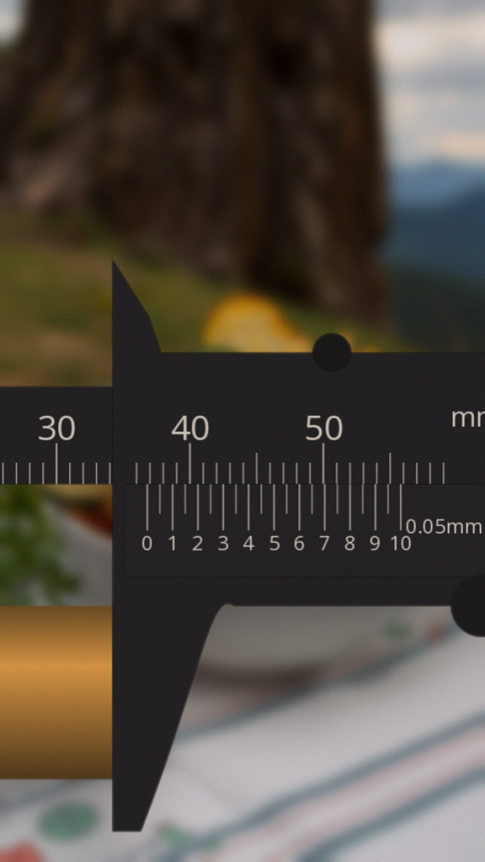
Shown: 36.8 mm
